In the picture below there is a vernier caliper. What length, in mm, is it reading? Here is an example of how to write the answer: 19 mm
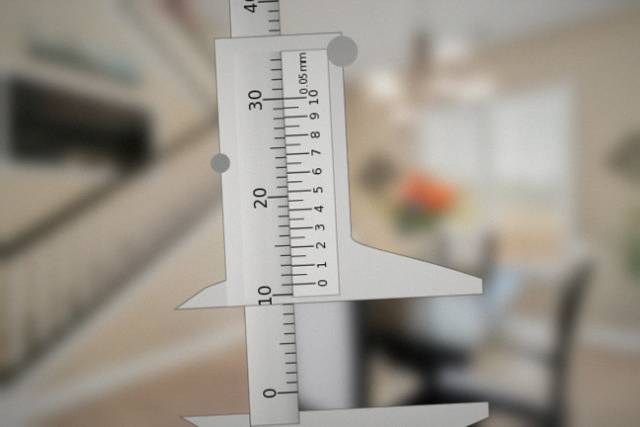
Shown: 11.0 mm
